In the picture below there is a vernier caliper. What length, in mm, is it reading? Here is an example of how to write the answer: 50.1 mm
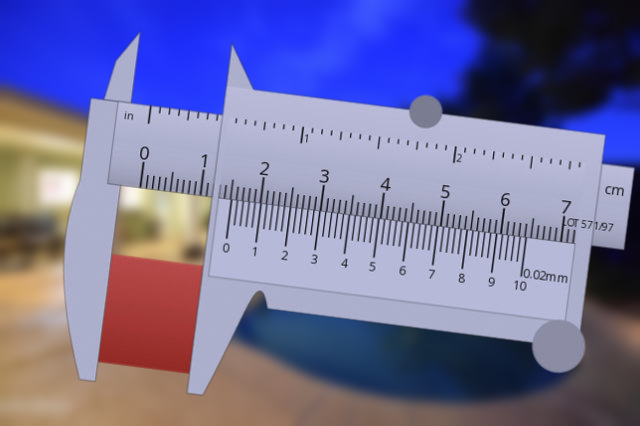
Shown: 15.2 mm
